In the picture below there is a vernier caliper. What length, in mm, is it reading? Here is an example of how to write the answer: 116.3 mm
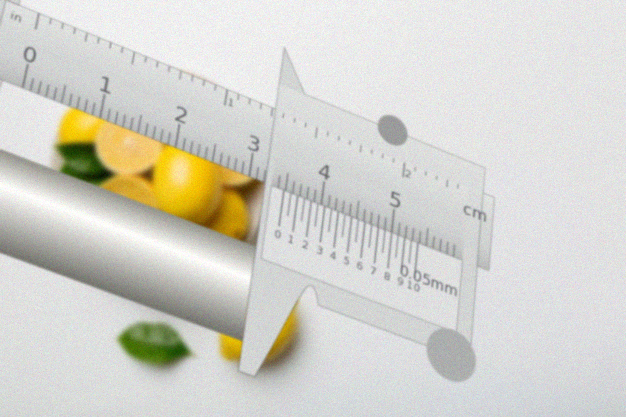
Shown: 34.8 mm
